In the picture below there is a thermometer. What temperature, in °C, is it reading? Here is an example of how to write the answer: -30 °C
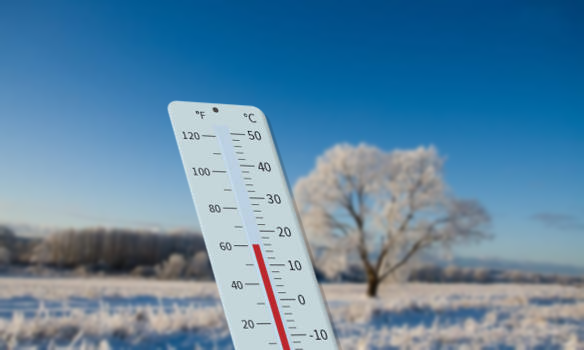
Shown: 16 °C
